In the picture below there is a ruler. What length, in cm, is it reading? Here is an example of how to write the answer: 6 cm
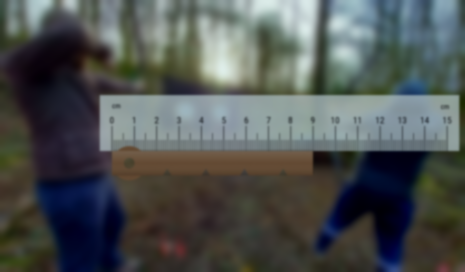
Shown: 9 cm
